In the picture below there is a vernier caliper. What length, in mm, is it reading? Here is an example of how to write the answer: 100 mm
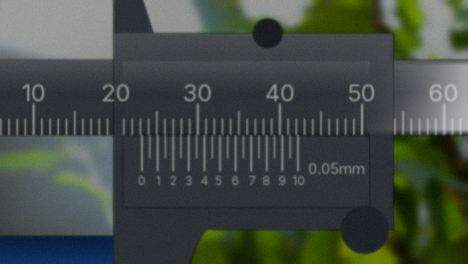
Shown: 23.2 mm
